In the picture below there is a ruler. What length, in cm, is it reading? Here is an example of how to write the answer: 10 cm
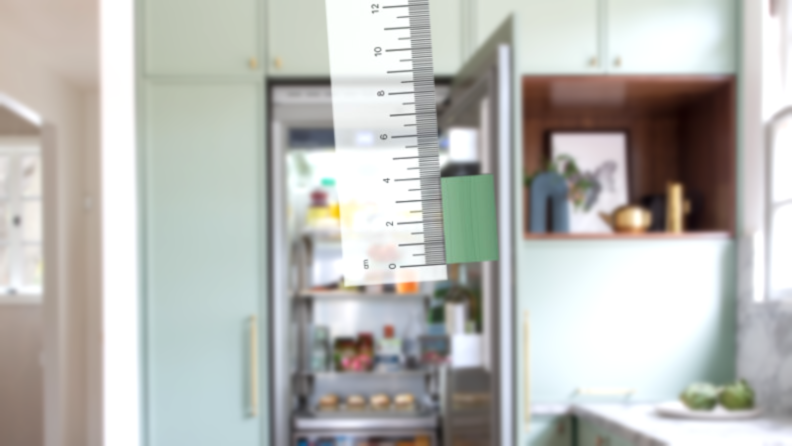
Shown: 4 cm
